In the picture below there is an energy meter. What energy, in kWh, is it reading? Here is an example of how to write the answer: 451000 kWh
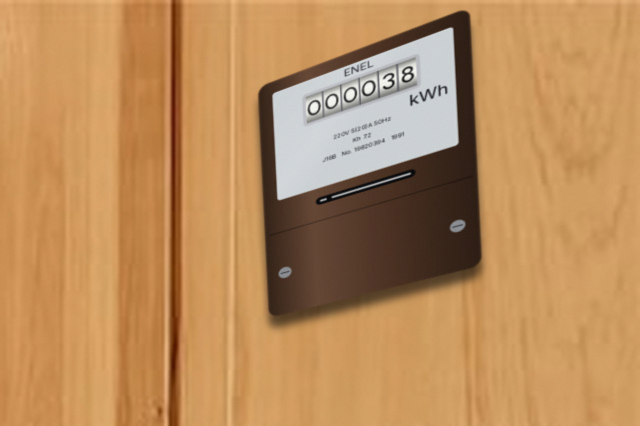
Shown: 38 kWh
